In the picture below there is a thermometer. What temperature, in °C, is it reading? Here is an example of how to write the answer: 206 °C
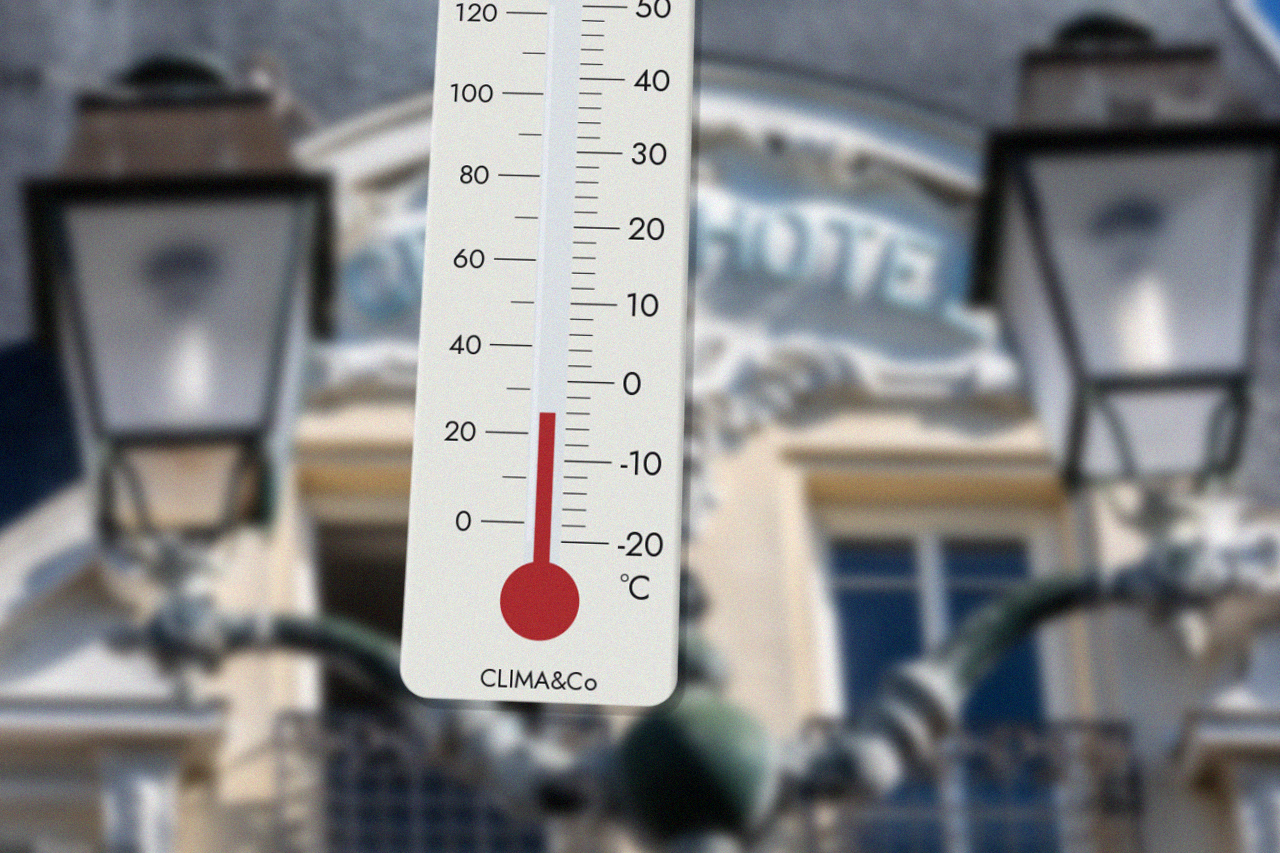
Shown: -4 °C
